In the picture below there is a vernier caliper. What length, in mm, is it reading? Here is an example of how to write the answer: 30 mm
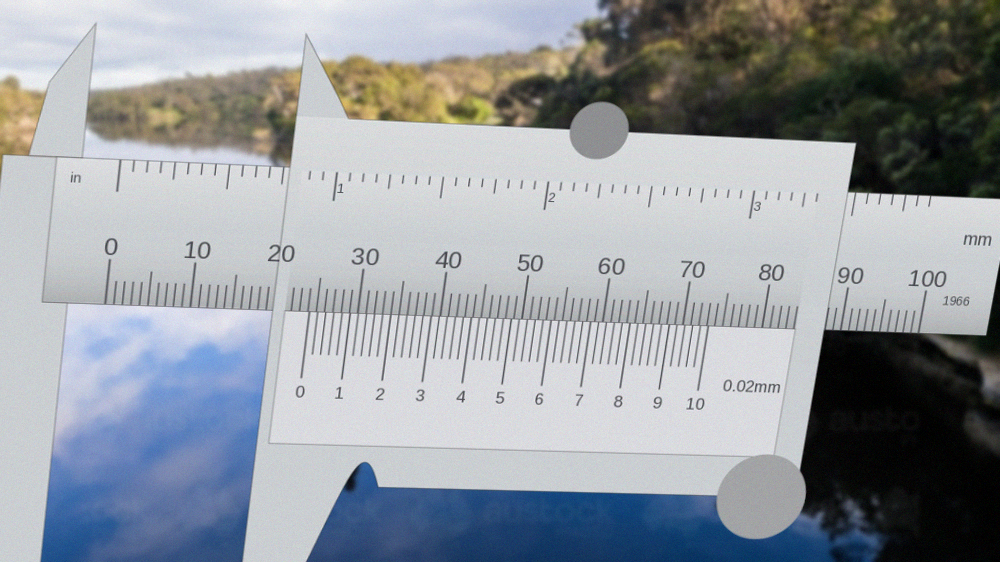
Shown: 24.2 mm
